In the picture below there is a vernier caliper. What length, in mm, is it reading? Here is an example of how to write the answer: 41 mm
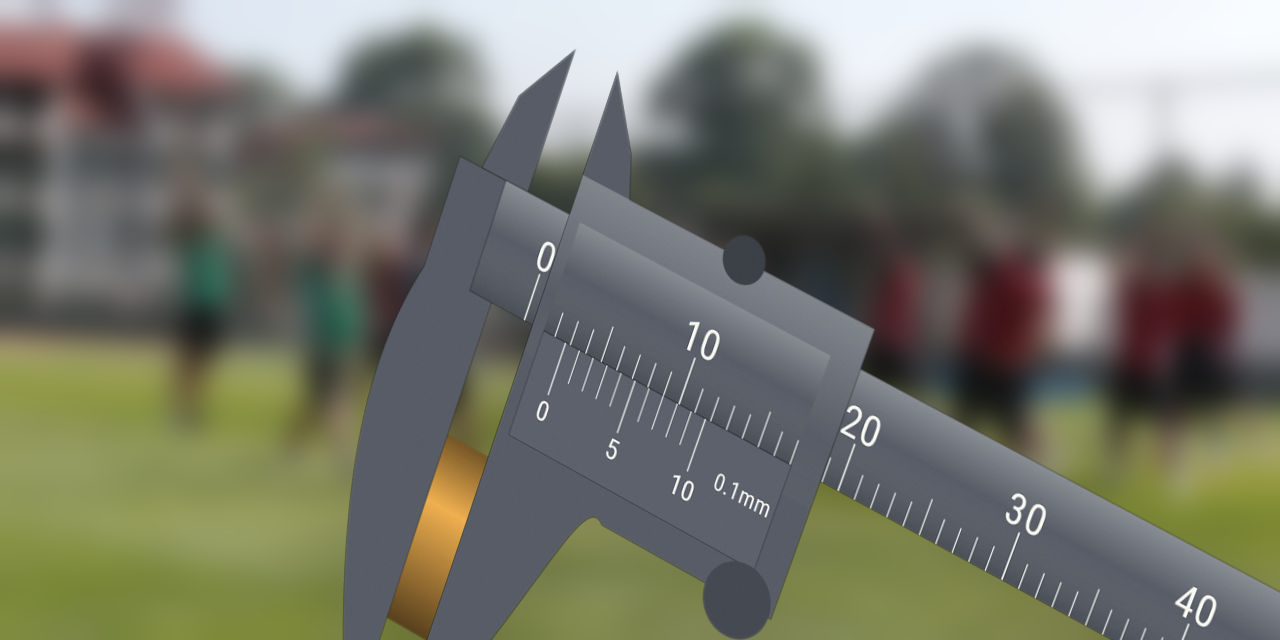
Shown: 2.7 mm
